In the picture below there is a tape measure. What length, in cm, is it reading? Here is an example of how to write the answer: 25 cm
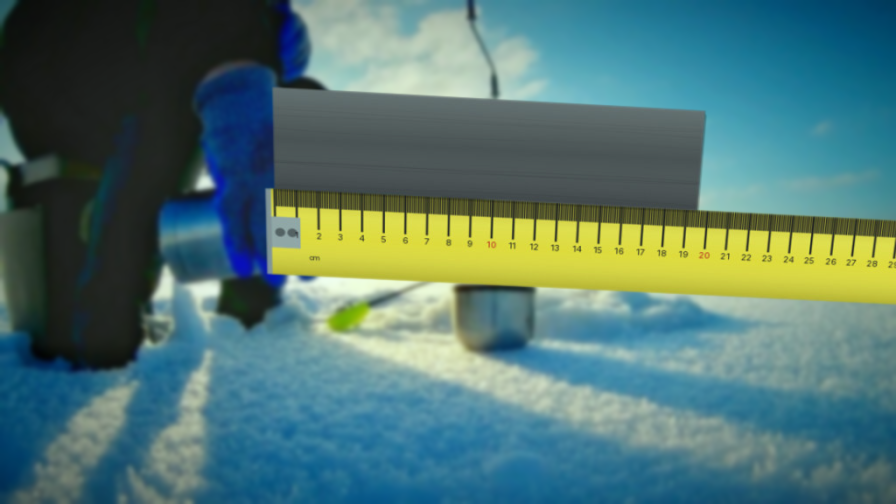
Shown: 19.5 cm
